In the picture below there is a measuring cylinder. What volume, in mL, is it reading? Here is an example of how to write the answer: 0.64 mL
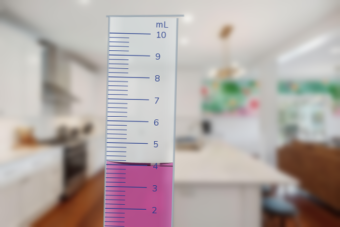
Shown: 4 mL
